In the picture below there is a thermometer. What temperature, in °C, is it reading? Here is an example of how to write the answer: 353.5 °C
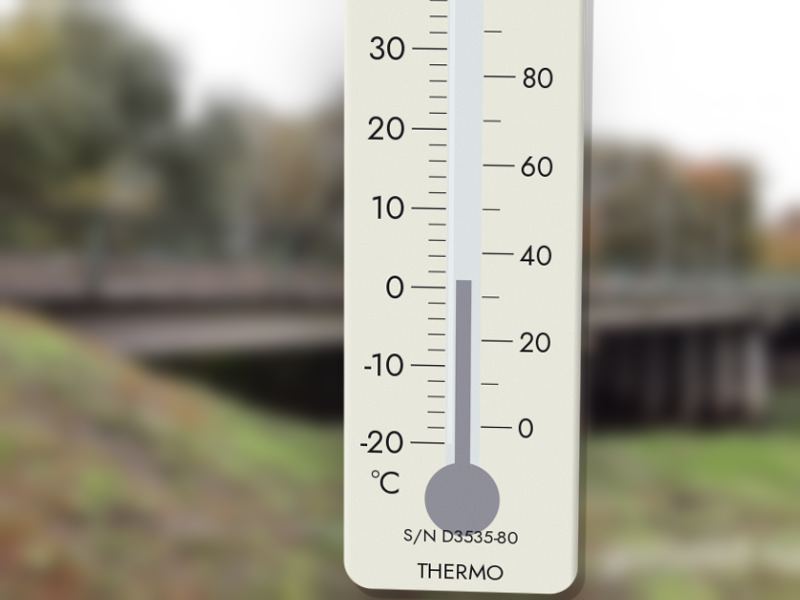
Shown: 1 °C
